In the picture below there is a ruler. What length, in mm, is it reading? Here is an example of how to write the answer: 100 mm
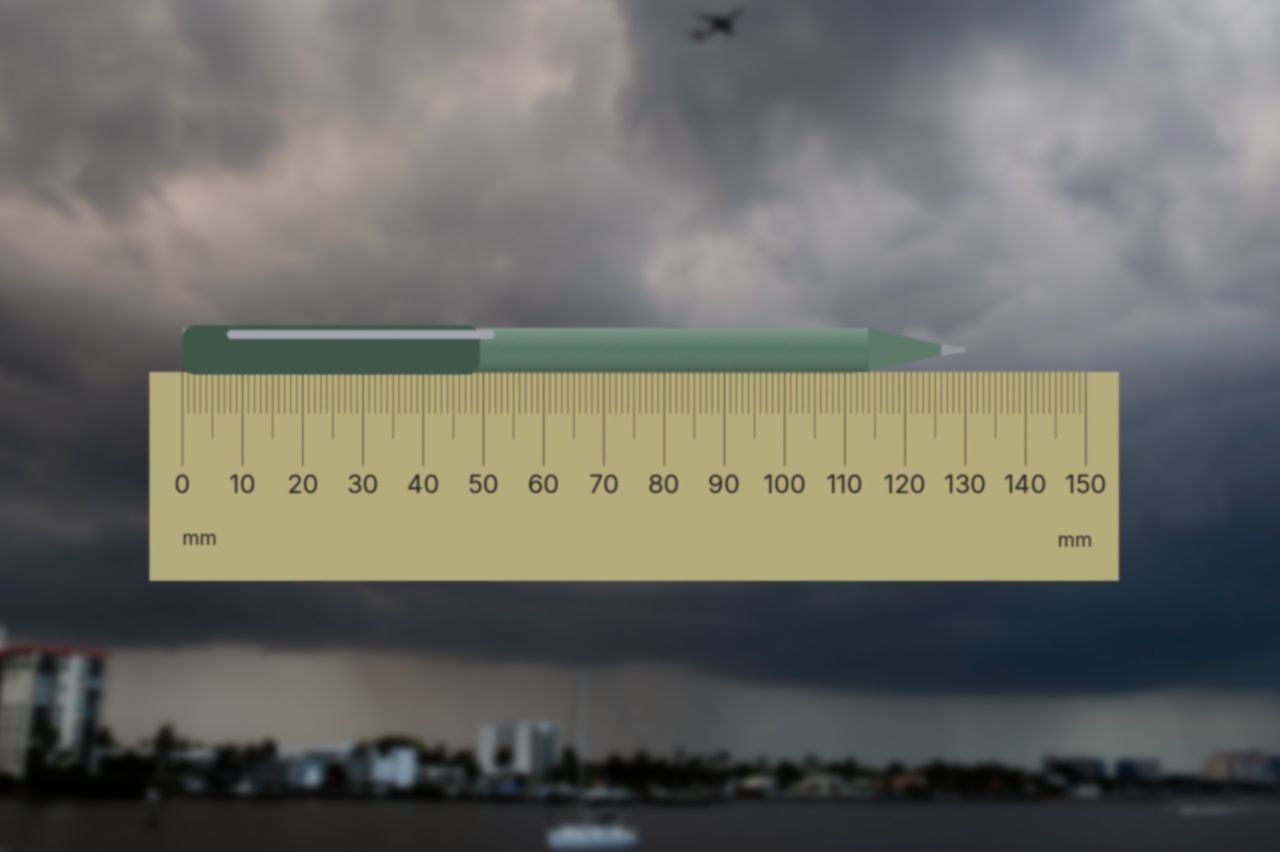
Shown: 130 mm
